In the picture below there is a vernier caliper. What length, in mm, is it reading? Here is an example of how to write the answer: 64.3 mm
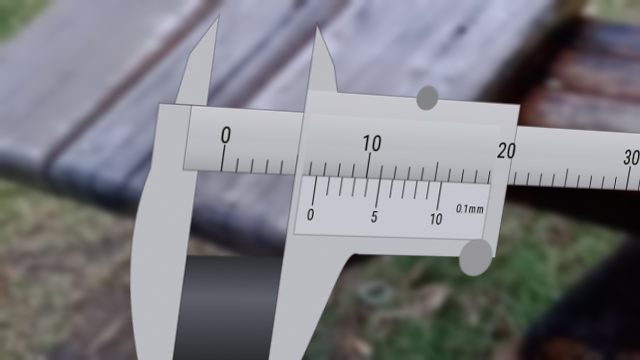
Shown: 6.5 mm
